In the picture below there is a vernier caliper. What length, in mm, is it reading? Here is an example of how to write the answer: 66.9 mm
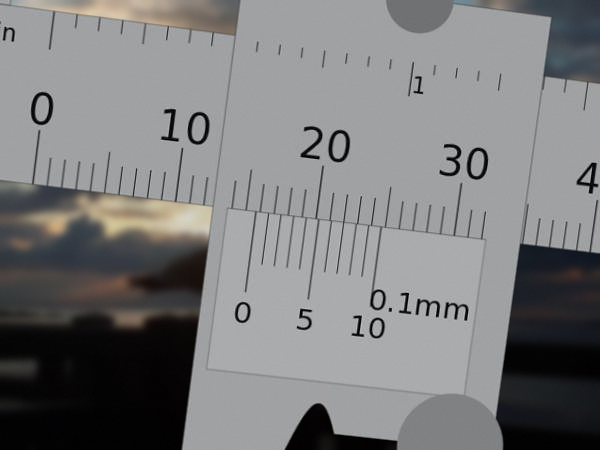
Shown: 15.7 mm
